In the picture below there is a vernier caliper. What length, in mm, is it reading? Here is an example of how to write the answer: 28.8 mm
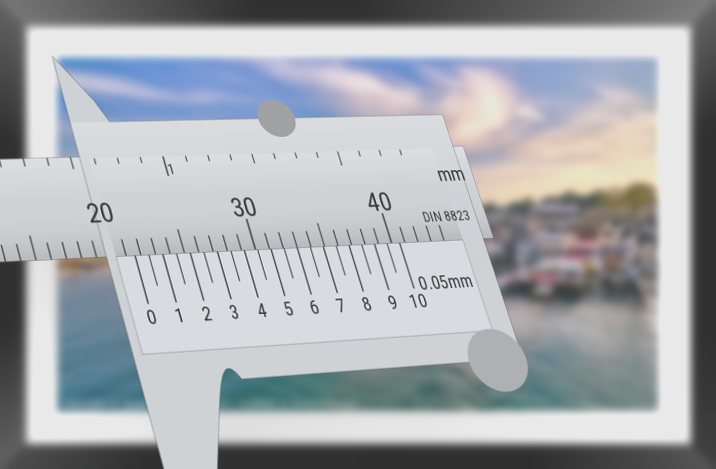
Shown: 21.6 mm
